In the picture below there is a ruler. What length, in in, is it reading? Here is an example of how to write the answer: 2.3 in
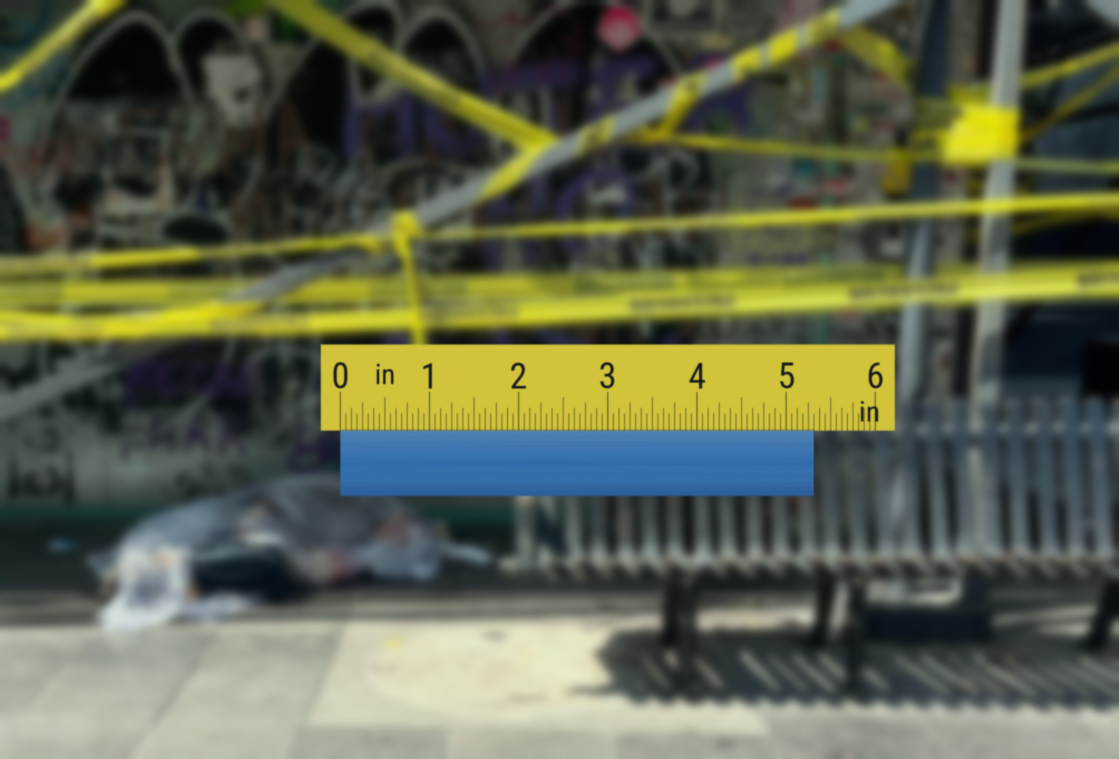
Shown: 5.3125 in
